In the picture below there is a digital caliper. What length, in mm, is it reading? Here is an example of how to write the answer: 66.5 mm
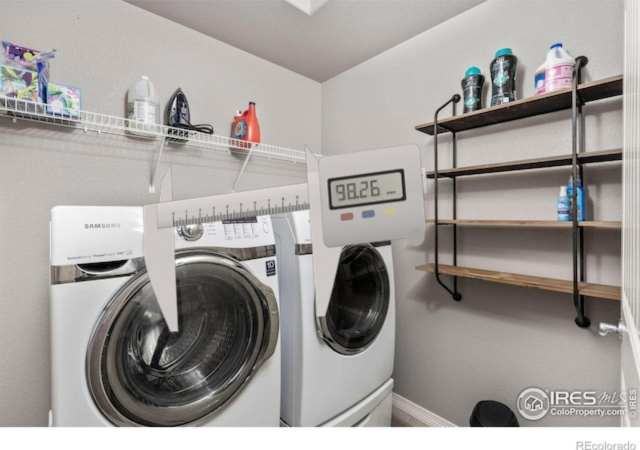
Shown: 98.26 mm
